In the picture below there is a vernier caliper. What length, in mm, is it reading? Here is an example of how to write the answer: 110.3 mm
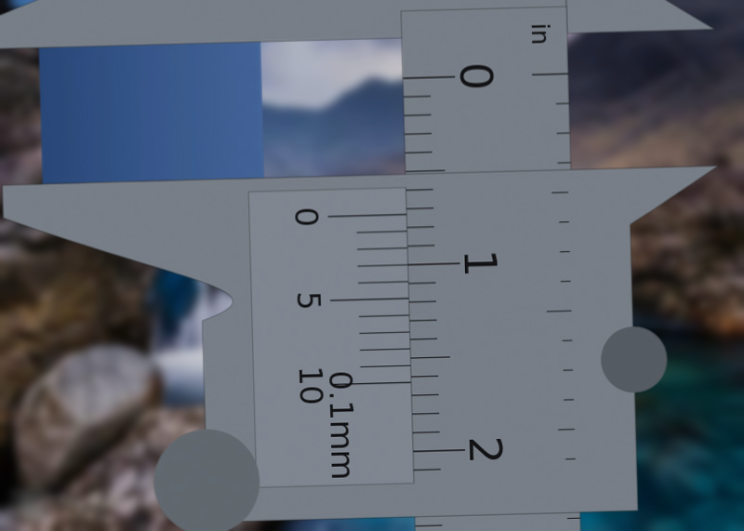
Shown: 7.3 mm
